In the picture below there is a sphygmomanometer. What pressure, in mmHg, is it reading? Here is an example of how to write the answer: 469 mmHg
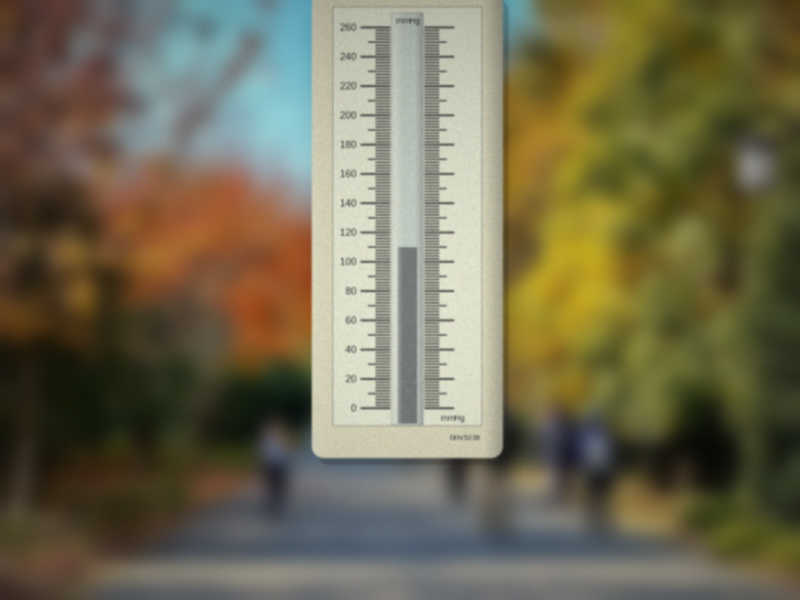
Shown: 110 mmHg
